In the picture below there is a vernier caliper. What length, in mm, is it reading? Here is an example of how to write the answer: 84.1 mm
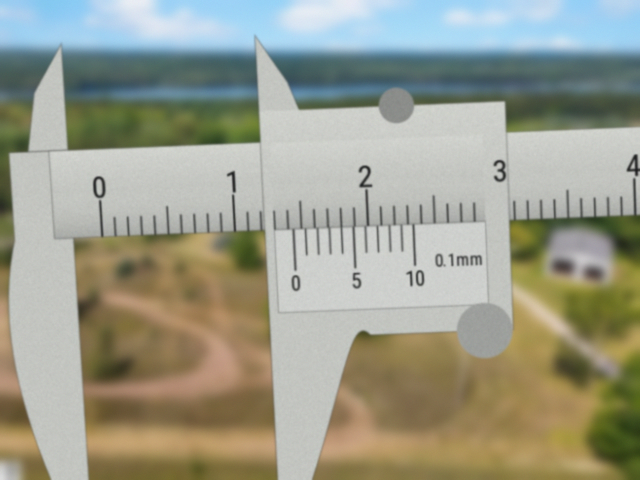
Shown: 14.4 mm
